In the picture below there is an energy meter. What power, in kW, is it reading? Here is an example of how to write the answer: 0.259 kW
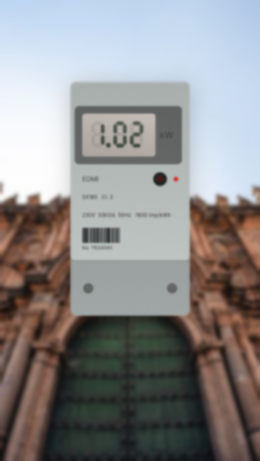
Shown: 1.02 kW
